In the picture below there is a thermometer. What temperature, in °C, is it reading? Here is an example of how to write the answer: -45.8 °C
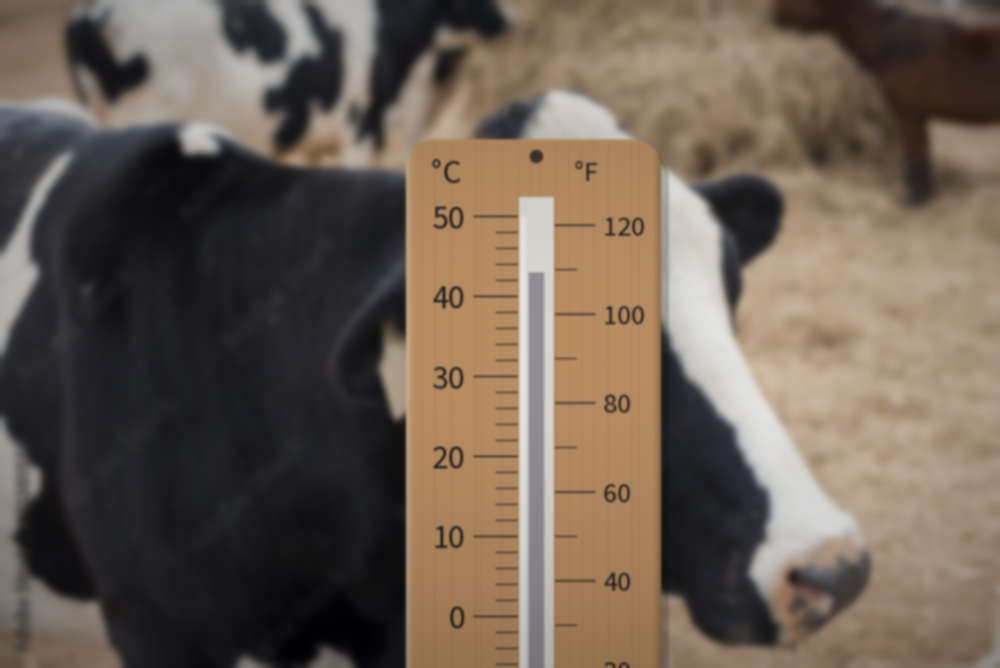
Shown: 43 °C
